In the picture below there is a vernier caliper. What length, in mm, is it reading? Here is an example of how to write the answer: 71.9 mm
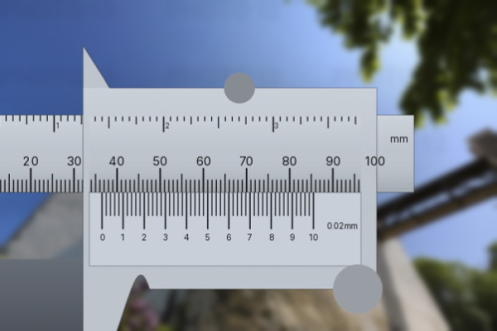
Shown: 36.5 mm
